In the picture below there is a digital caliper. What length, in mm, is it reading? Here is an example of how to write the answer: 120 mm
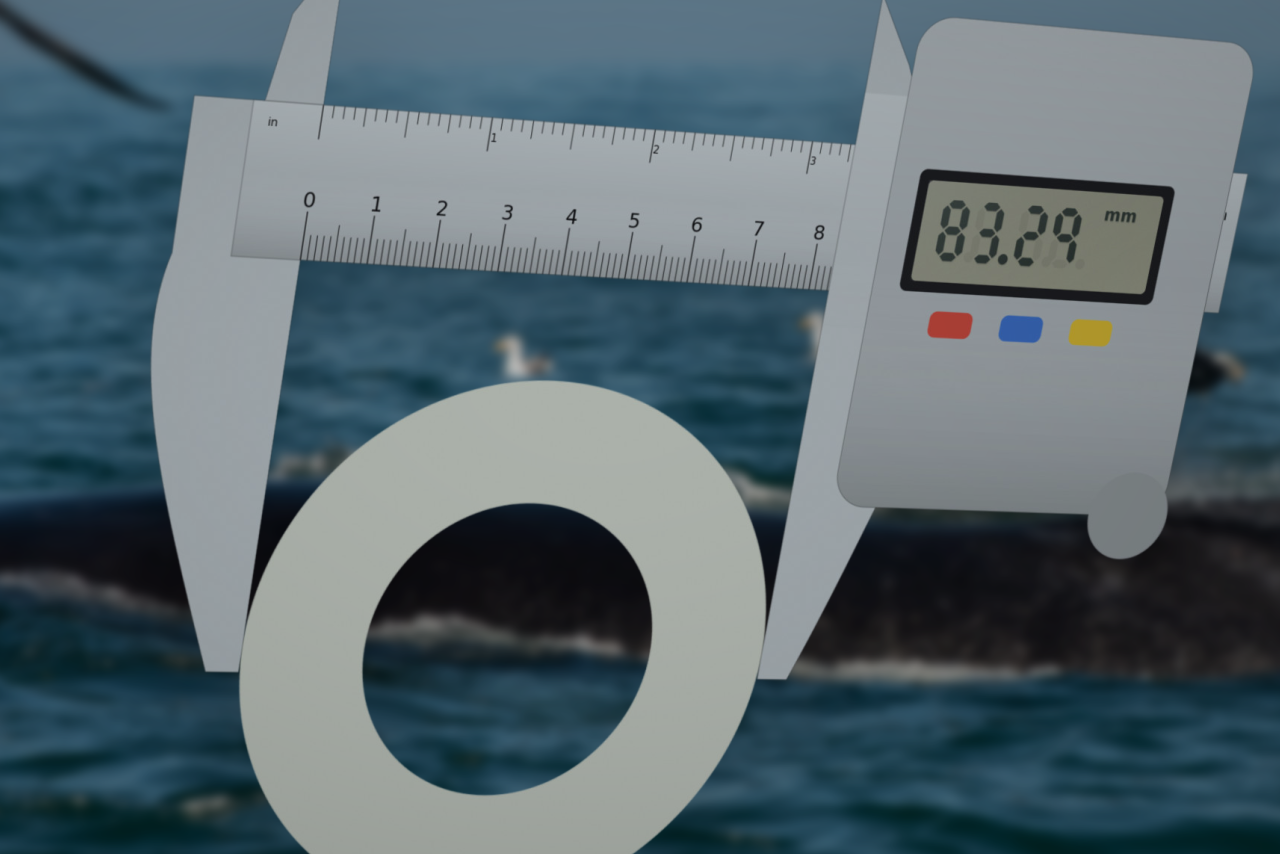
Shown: 83.29 mm
